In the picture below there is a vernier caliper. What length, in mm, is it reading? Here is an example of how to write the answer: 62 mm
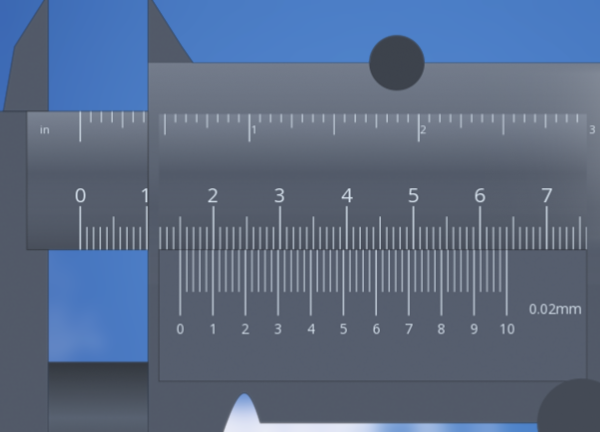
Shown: 15.0 mm
